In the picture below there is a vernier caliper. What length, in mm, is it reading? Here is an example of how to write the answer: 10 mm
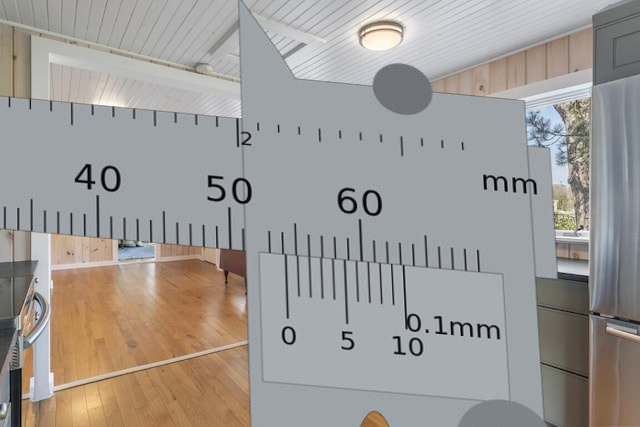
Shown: 54.2 mm
